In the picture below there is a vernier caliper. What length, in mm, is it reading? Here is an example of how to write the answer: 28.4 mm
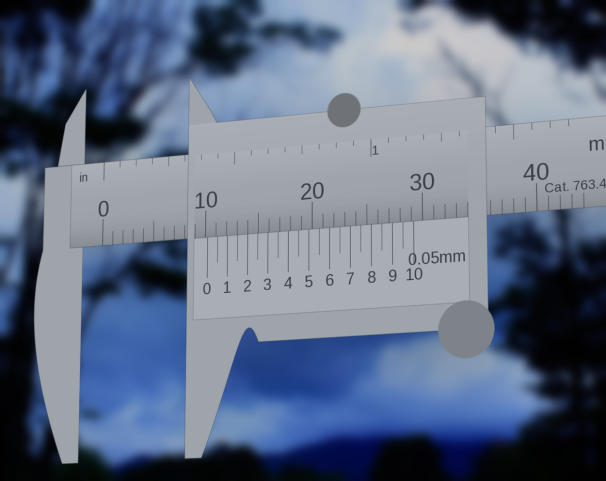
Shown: 10.2 mm
